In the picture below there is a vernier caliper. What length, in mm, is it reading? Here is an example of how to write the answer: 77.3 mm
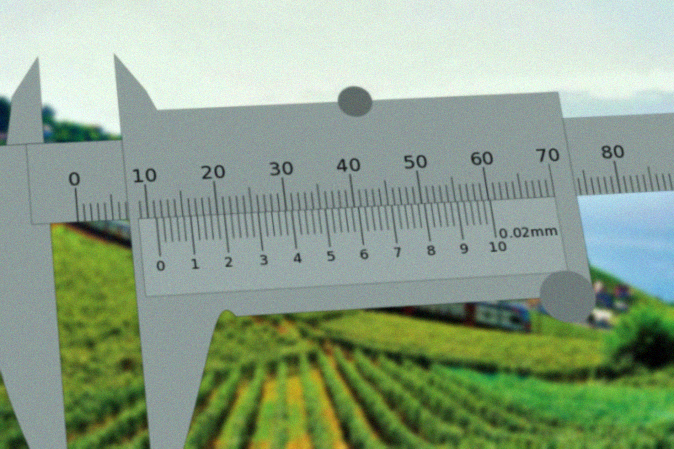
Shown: 11.2 mm
